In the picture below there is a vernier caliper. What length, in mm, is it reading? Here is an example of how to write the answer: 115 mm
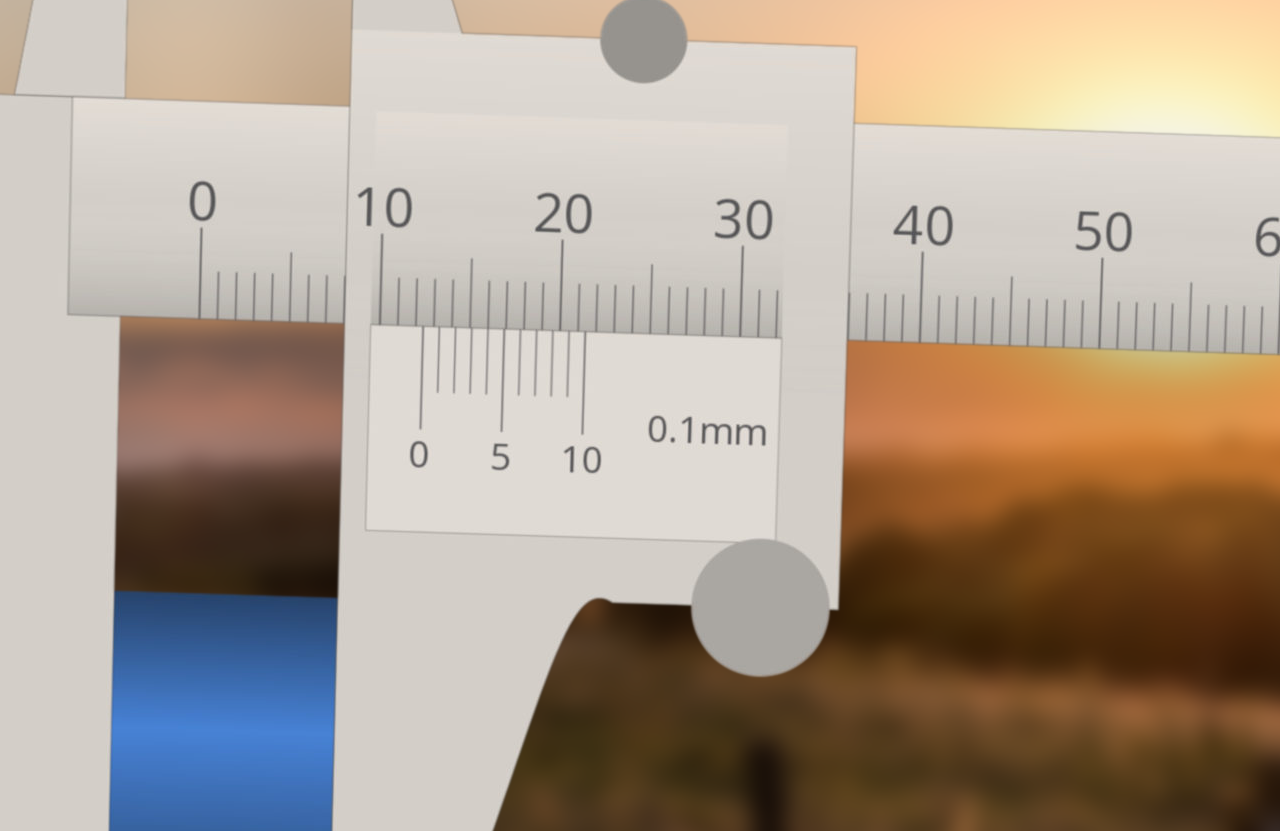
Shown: 12.4 mm
